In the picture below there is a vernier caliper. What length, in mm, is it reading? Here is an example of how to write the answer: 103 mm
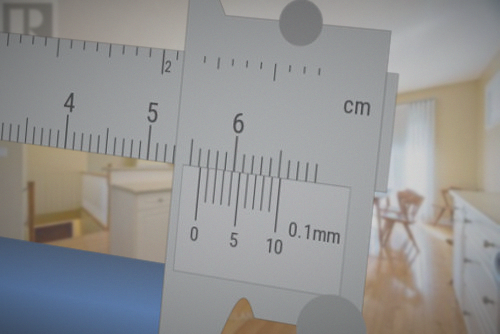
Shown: 56.2 mm
